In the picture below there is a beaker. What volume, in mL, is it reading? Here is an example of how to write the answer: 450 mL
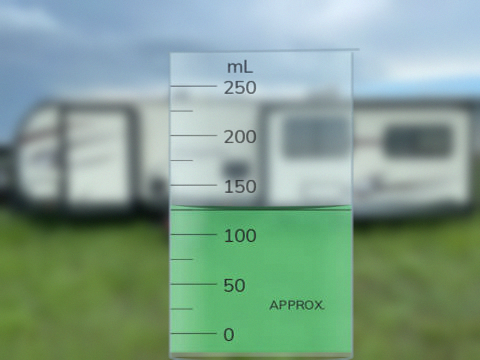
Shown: 125 mL
